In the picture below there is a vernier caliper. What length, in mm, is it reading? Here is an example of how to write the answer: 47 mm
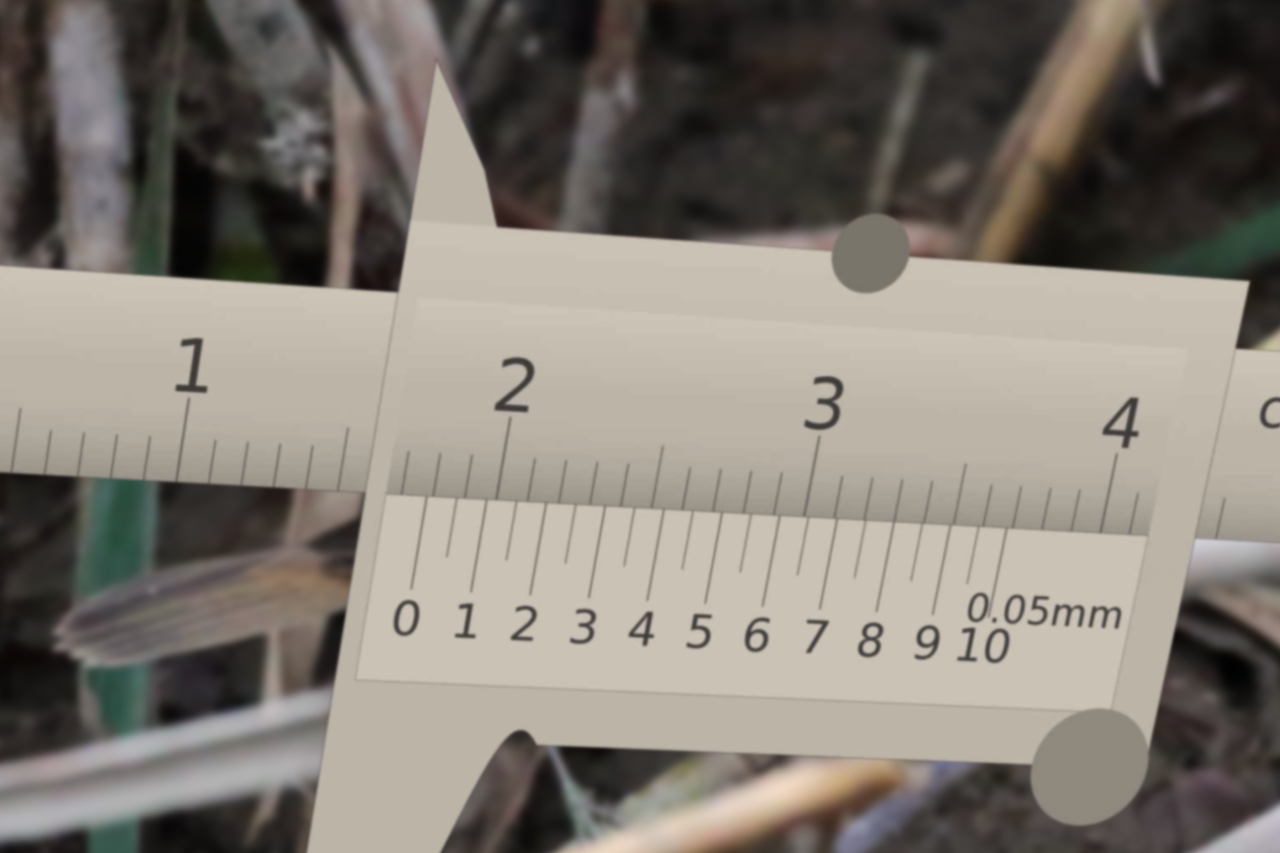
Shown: 17.8 mm
